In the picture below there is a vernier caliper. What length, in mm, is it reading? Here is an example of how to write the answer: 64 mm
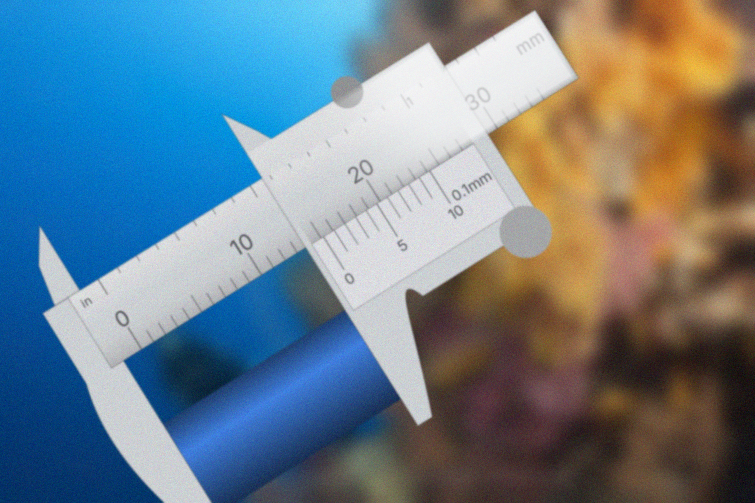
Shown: 15.2 mm
